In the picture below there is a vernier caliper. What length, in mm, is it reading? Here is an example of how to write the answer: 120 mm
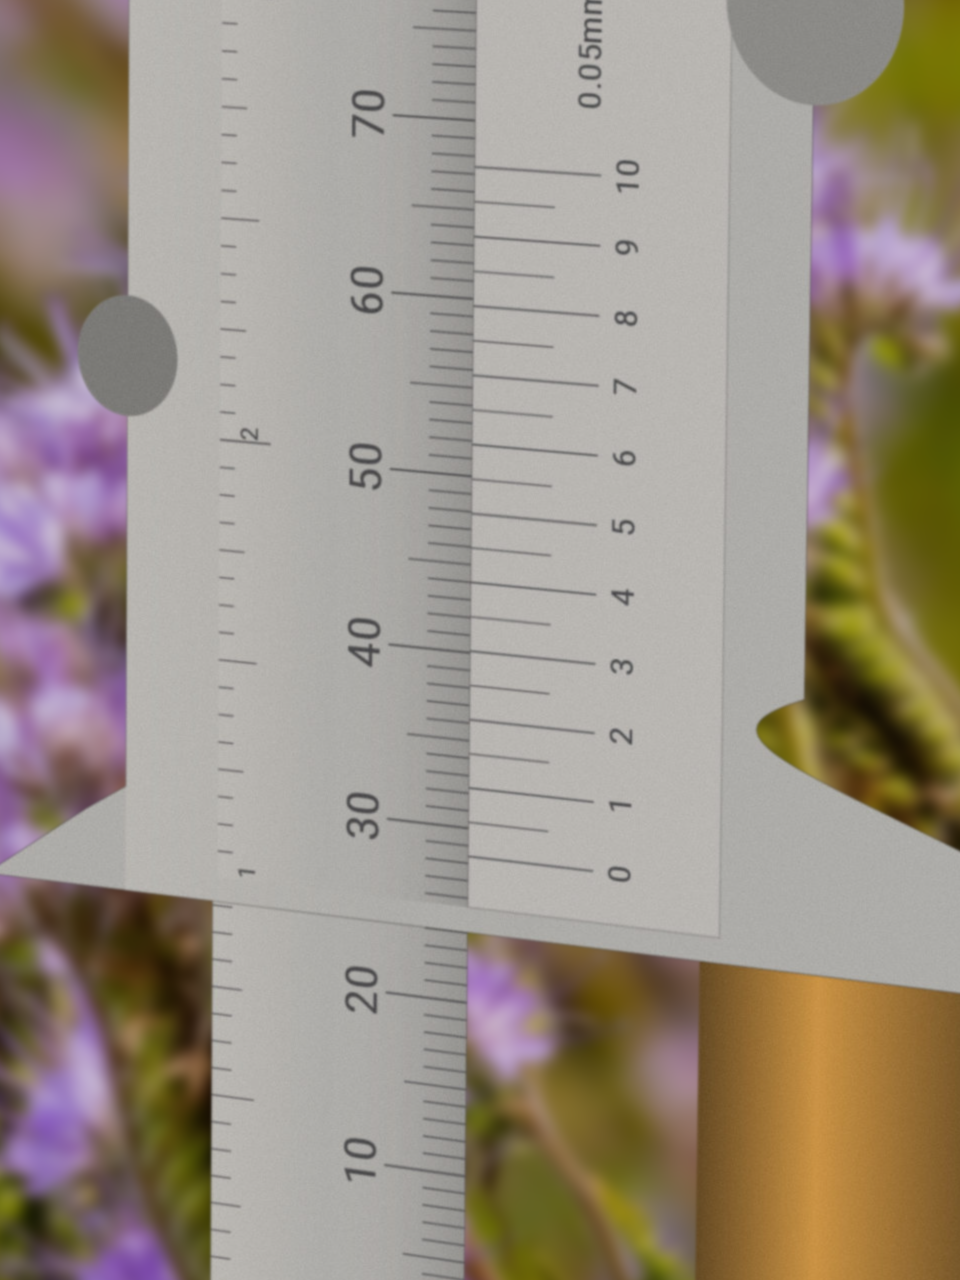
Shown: 28.4 mm
